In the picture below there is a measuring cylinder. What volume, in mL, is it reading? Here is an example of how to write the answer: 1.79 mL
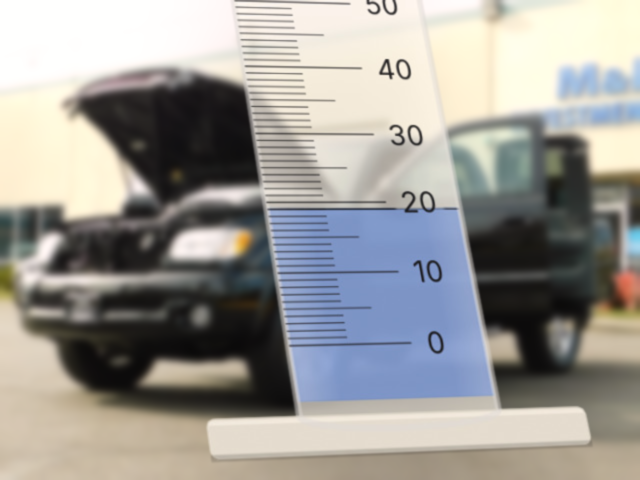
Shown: 19 mL
